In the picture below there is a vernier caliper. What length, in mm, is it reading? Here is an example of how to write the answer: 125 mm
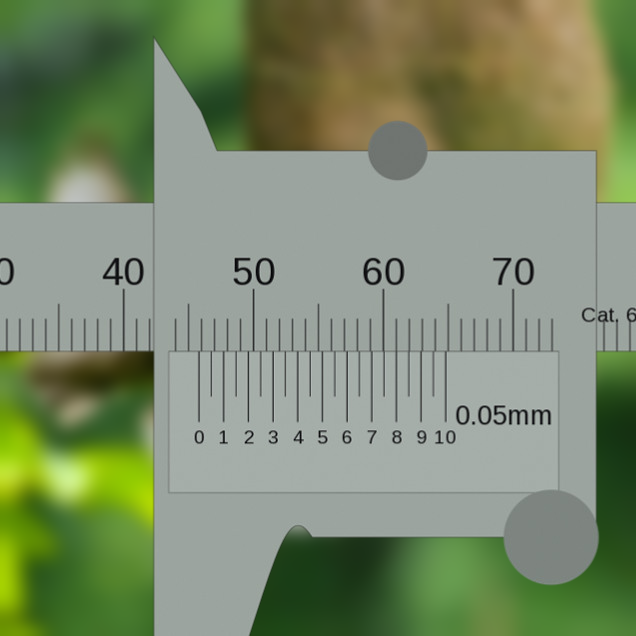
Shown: 45.8 mm
